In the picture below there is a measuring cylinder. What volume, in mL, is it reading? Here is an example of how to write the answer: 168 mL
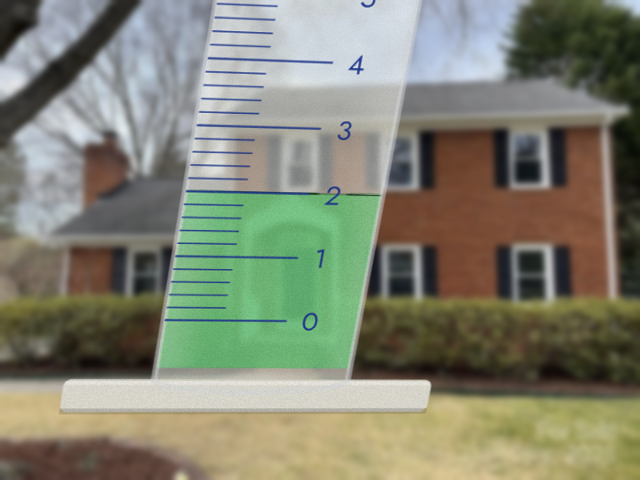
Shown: 2 mL
